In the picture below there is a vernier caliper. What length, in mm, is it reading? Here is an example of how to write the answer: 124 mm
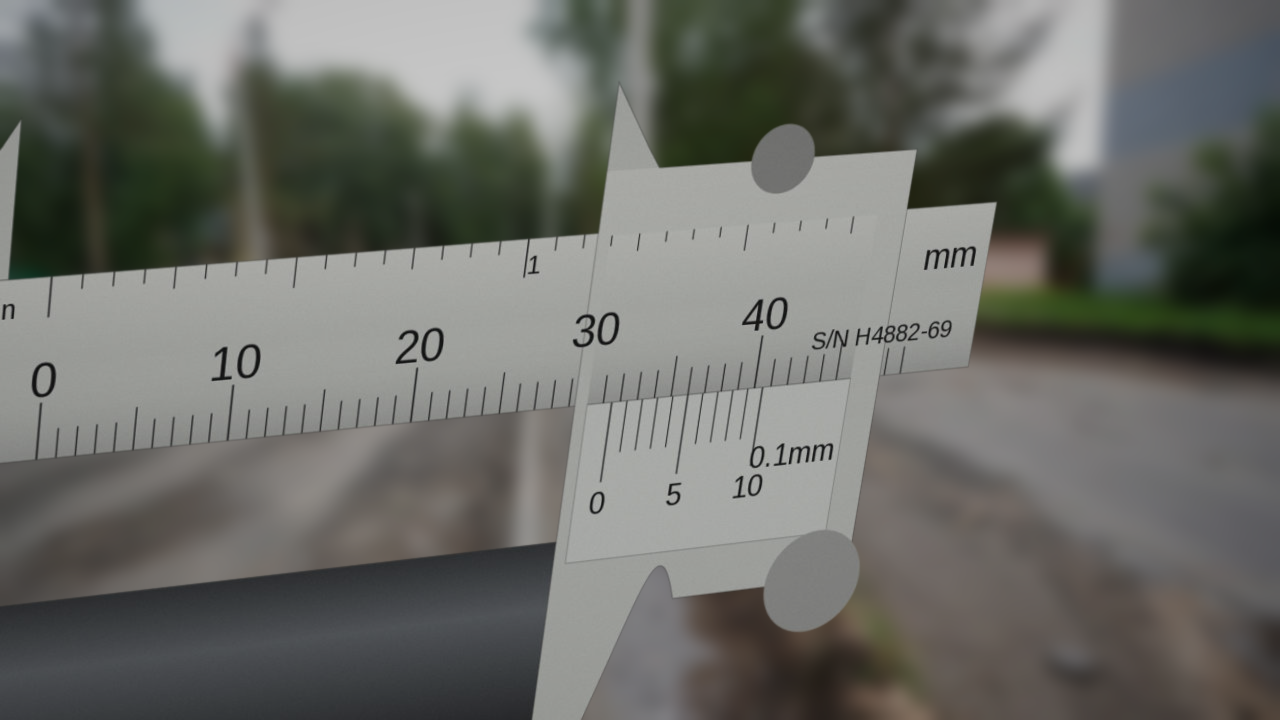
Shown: 31.5 mm
